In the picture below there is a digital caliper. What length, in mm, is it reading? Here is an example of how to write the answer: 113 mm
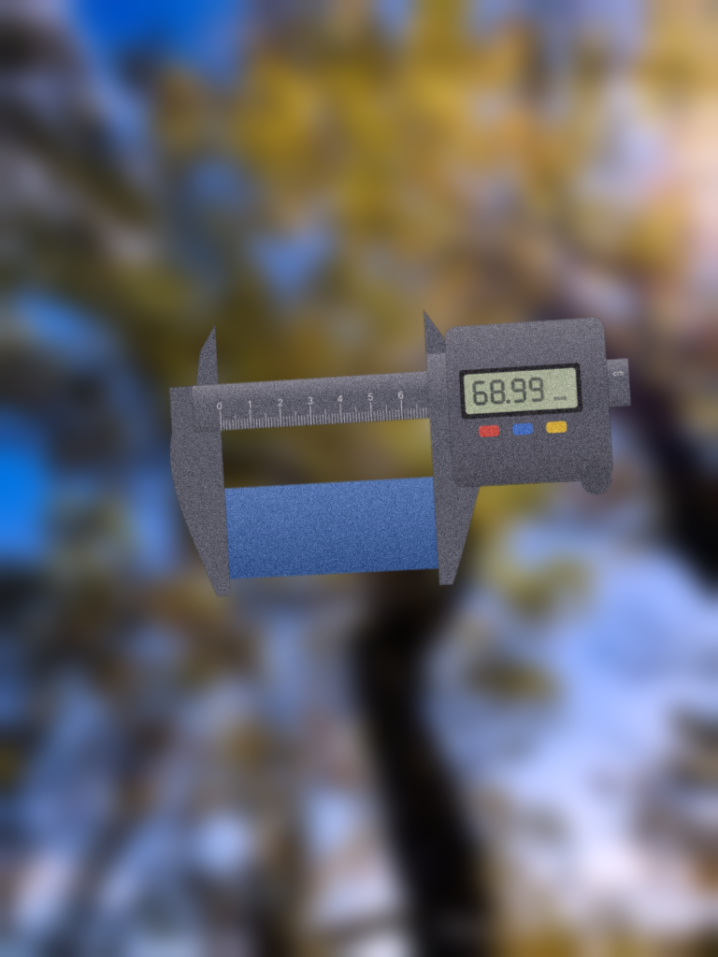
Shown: 68.99 mm
